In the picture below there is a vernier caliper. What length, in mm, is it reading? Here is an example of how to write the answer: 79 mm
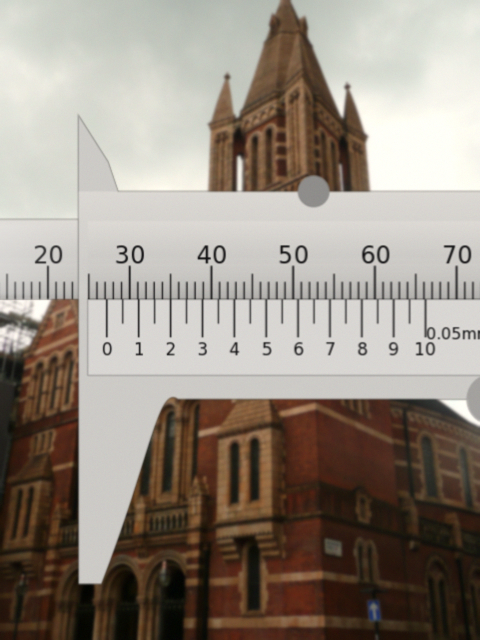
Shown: 27.2 mm
